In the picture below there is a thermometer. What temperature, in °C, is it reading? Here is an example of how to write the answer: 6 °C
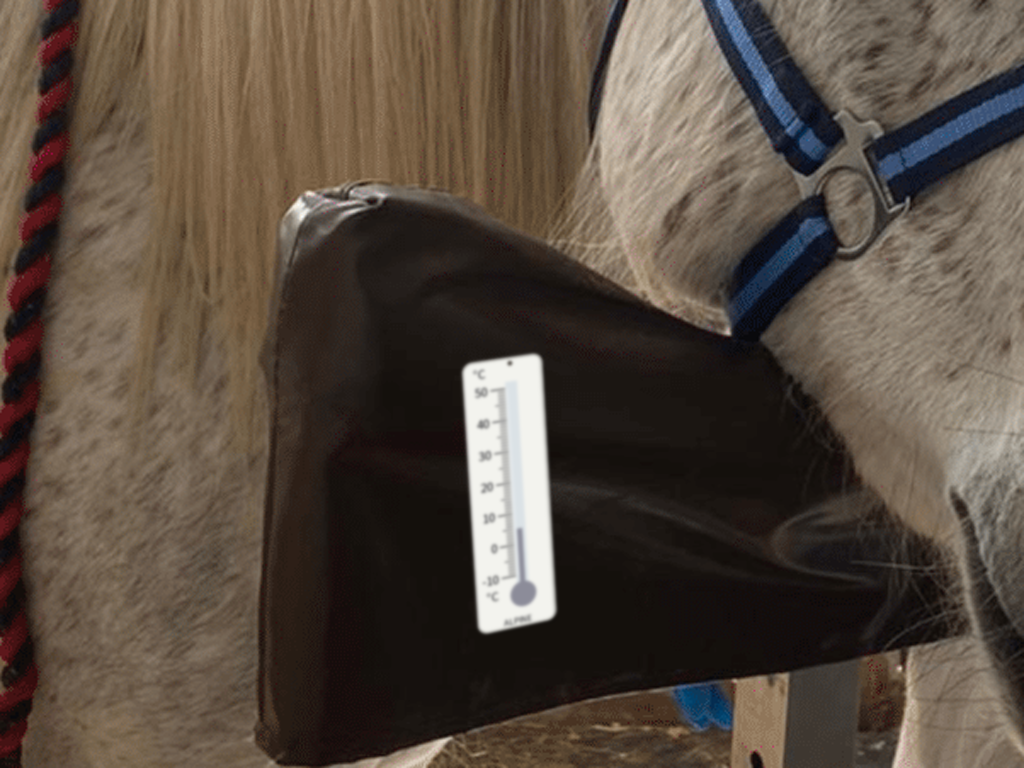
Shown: 5 °C
